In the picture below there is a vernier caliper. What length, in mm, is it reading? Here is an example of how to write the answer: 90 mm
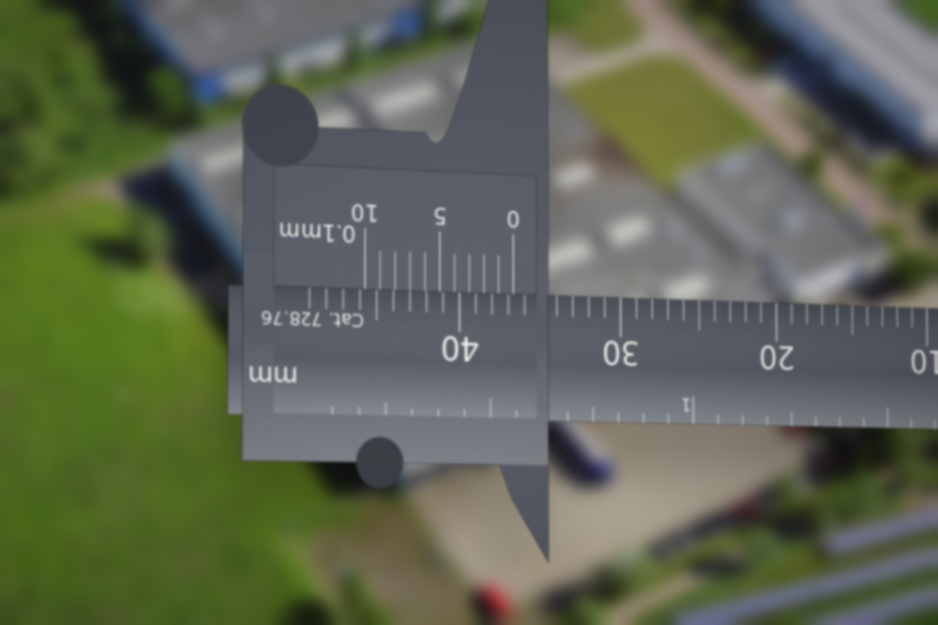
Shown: 36.7 mm
